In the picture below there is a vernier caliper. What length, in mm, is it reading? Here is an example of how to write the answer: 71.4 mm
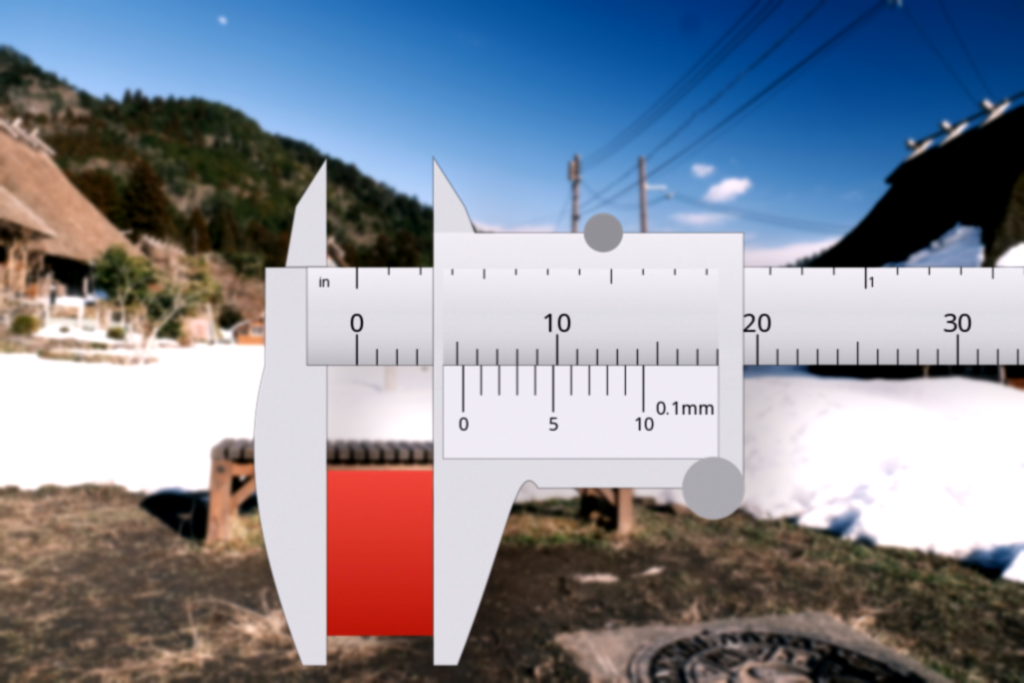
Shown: 5.3 mm
